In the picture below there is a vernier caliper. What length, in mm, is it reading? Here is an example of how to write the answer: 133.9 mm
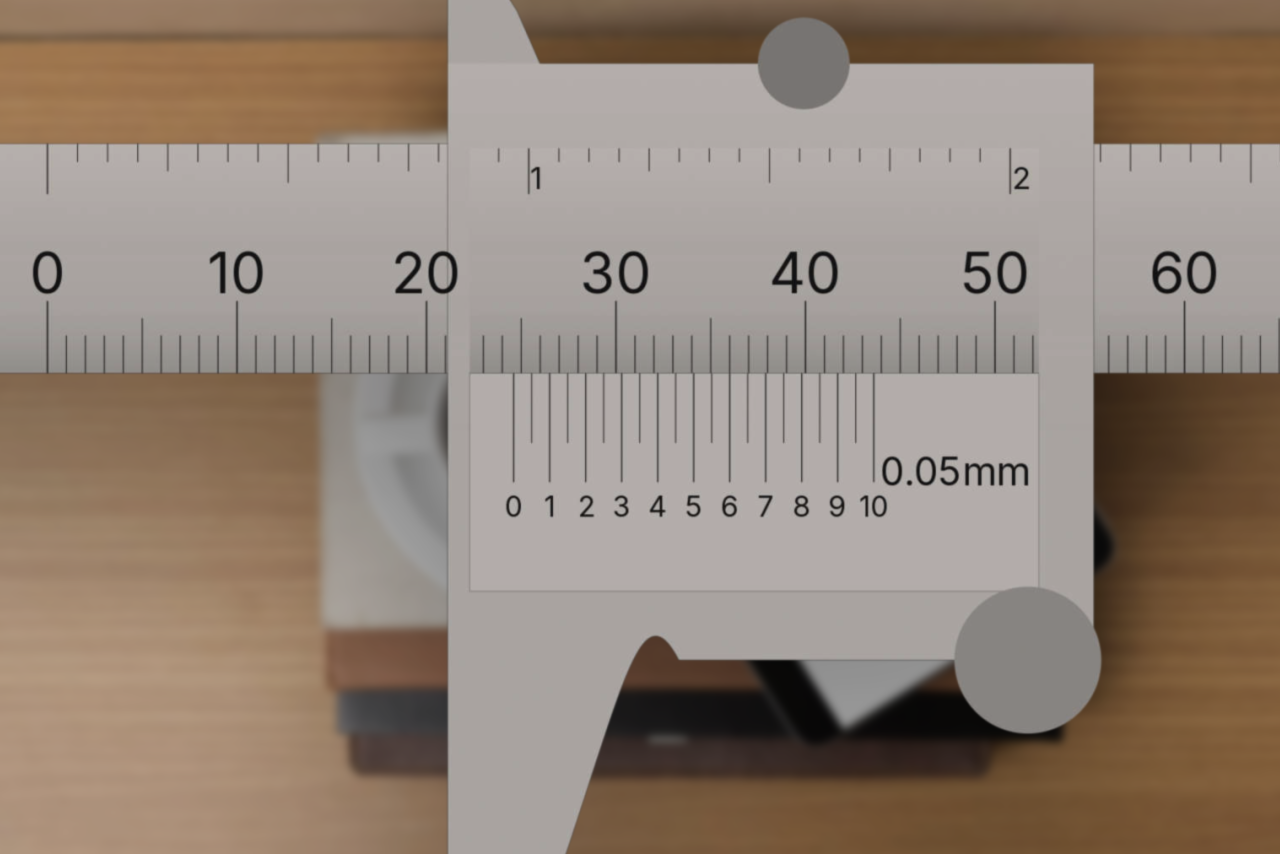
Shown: 24.6 mm
